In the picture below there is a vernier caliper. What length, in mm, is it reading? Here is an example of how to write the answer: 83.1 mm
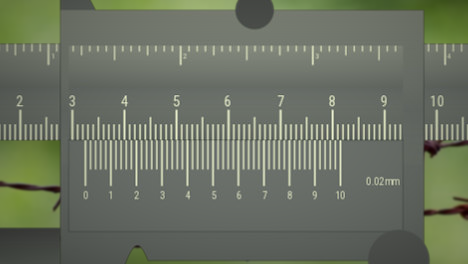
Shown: 32.5 mm
